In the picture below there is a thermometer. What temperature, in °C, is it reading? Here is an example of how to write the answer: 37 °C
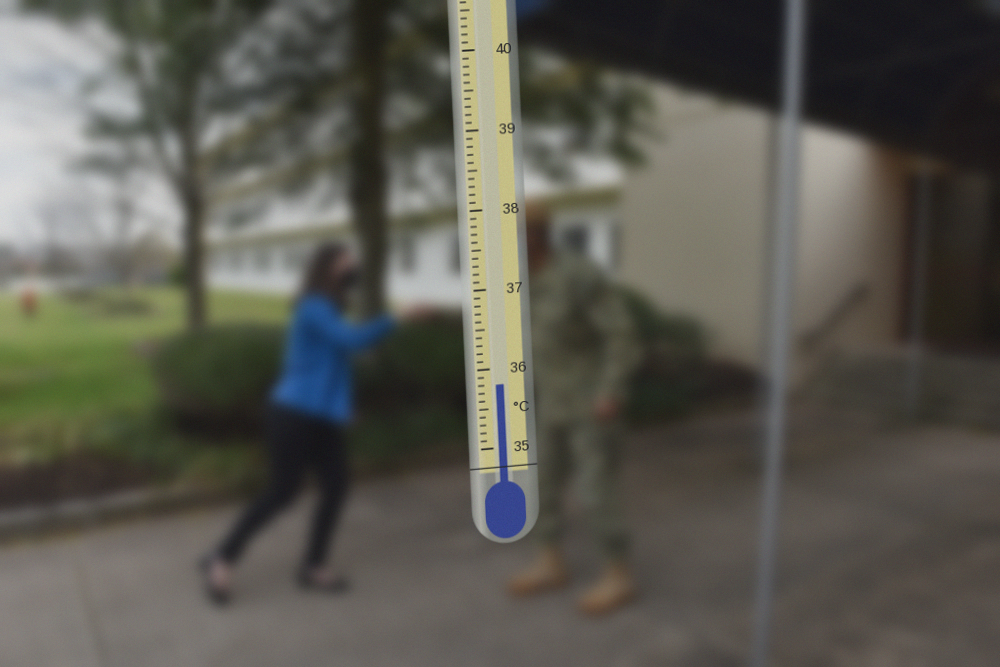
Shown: 35.8 °C
